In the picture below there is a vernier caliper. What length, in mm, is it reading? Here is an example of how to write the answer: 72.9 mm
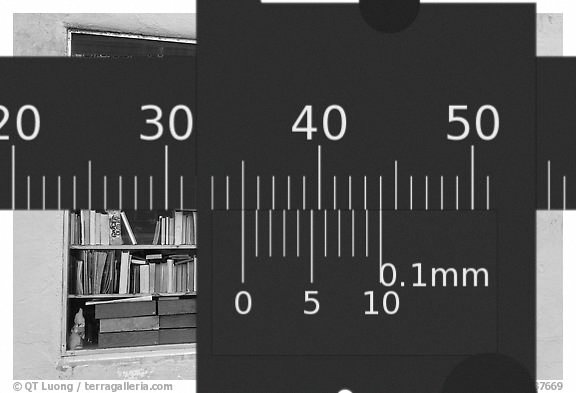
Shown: 35.0 mm
